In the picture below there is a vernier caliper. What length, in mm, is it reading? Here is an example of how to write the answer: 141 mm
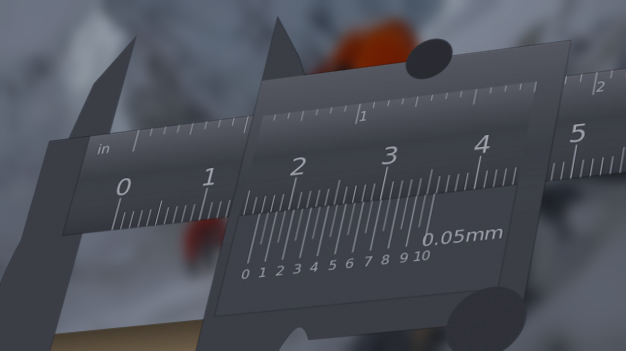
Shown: 16.8 mm
